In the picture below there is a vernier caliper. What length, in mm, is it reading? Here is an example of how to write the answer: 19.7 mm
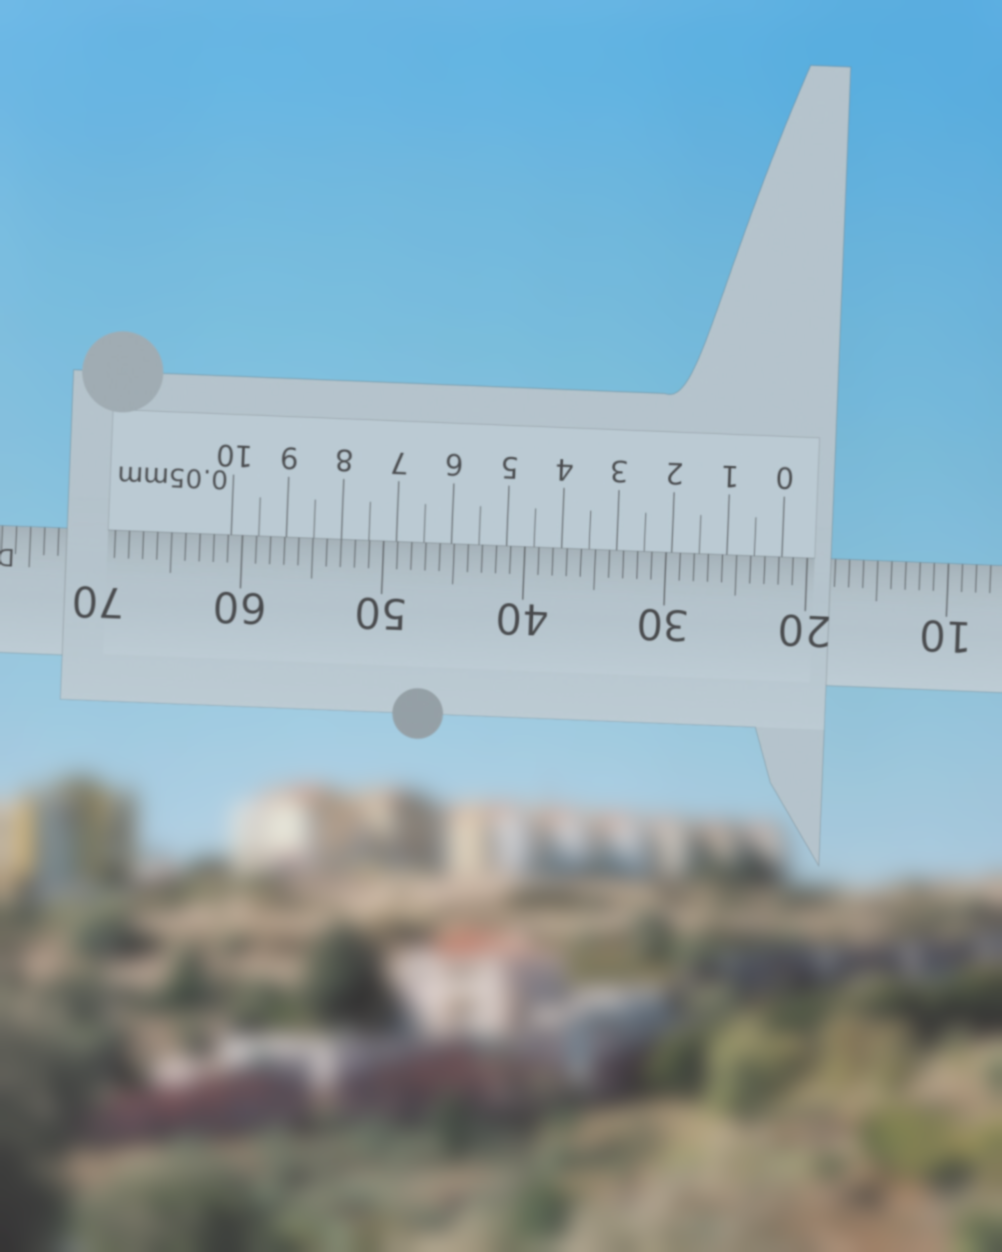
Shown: 21.8 mm
